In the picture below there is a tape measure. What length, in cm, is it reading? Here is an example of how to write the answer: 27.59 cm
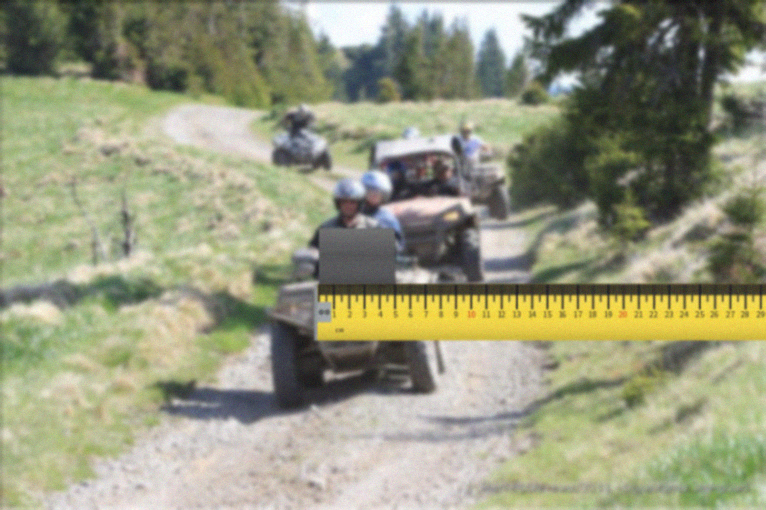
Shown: 5 cm
